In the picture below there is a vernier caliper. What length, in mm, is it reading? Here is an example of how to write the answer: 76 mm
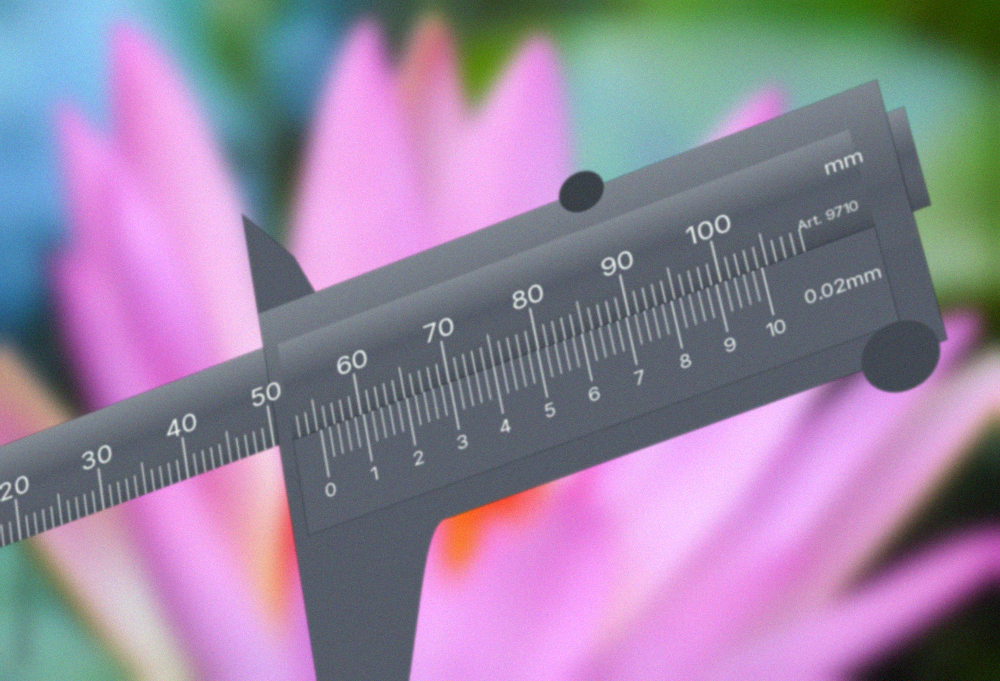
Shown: 55.4 mm
